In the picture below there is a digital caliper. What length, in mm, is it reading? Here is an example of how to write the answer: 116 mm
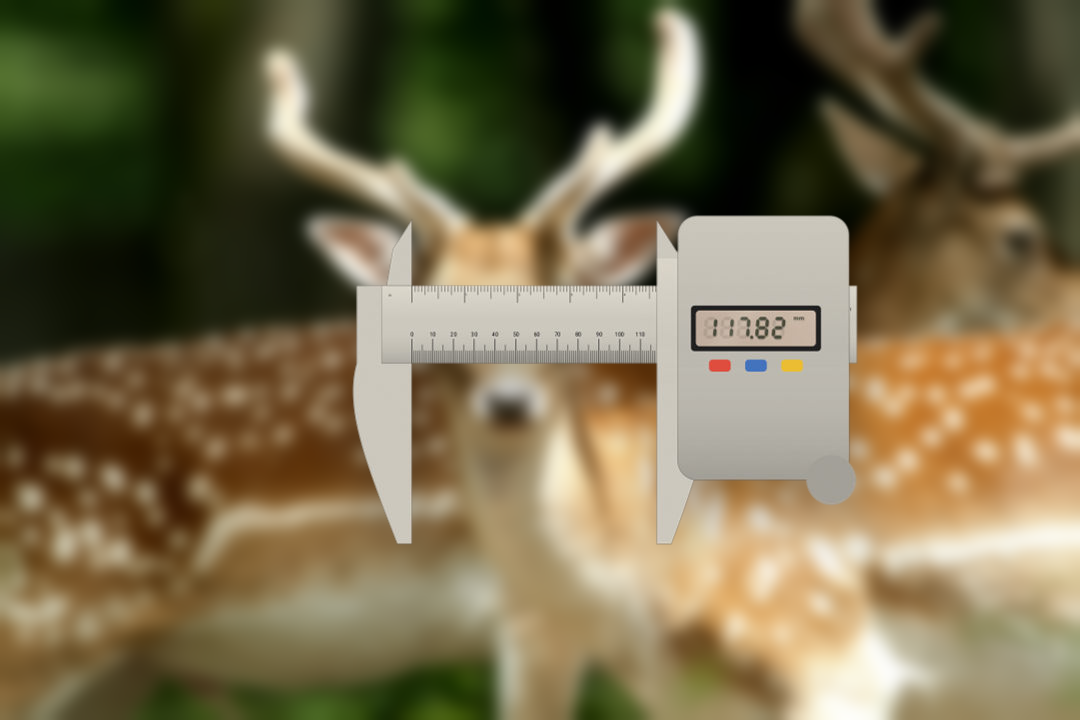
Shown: 117.82 mm
